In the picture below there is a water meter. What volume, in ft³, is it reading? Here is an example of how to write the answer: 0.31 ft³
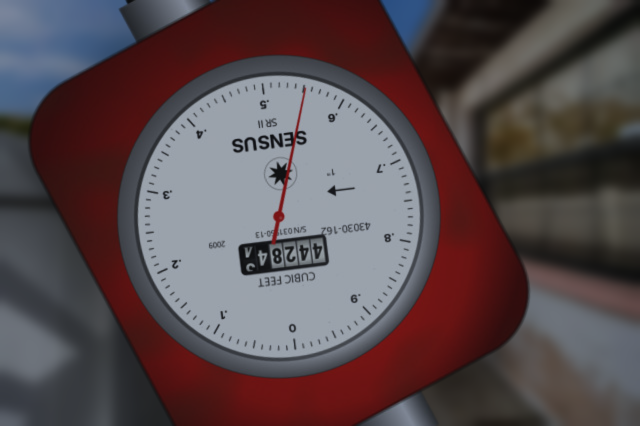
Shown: 442843.55 ft³
